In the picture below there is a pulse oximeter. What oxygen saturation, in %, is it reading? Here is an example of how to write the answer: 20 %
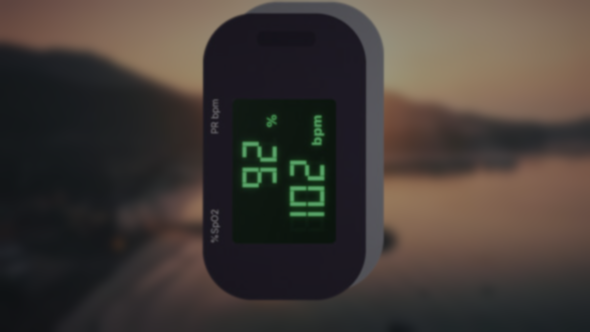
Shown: 92 %
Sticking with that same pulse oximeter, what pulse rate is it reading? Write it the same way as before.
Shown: 102 bpm
